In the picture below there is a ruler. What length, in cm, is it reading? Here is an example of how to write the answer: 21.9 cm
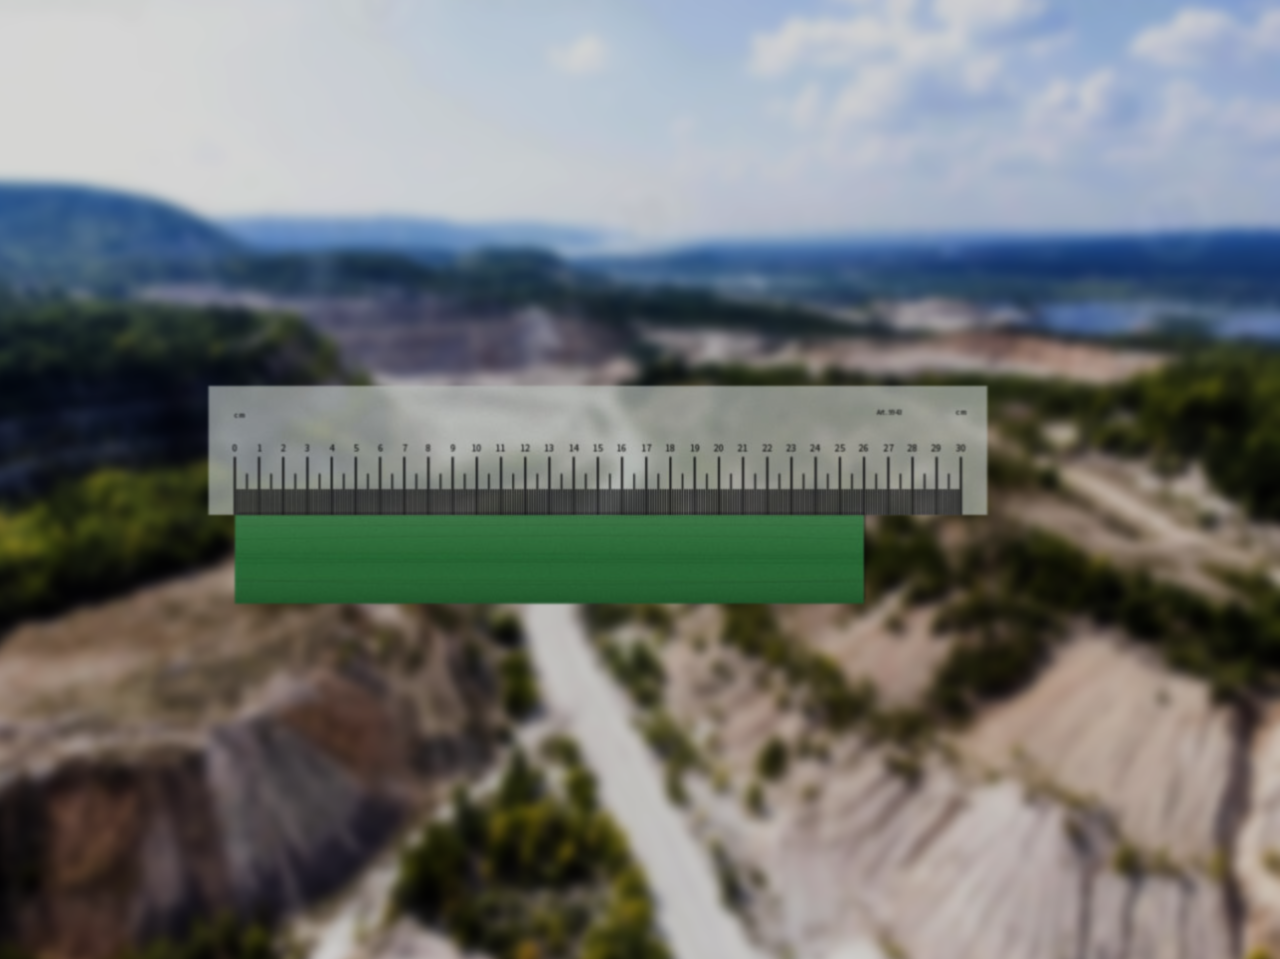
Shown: 26 cm
